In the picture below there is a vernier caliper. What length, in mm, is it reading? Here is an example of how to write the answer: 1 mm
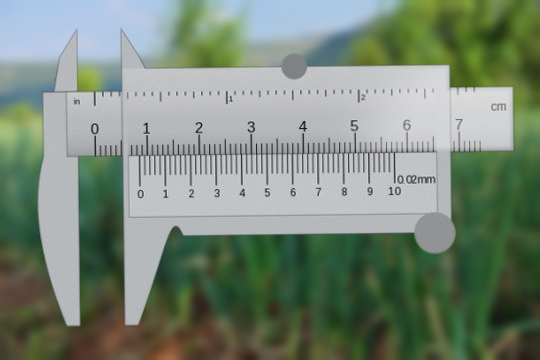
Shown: 8.5 mm
